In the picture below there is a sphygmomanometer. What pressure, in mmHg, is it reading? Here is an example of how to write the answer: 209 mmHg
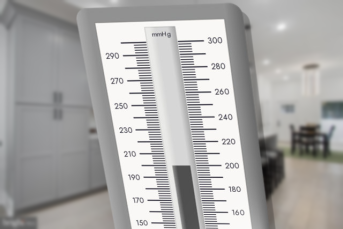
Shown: 200 mmHg
